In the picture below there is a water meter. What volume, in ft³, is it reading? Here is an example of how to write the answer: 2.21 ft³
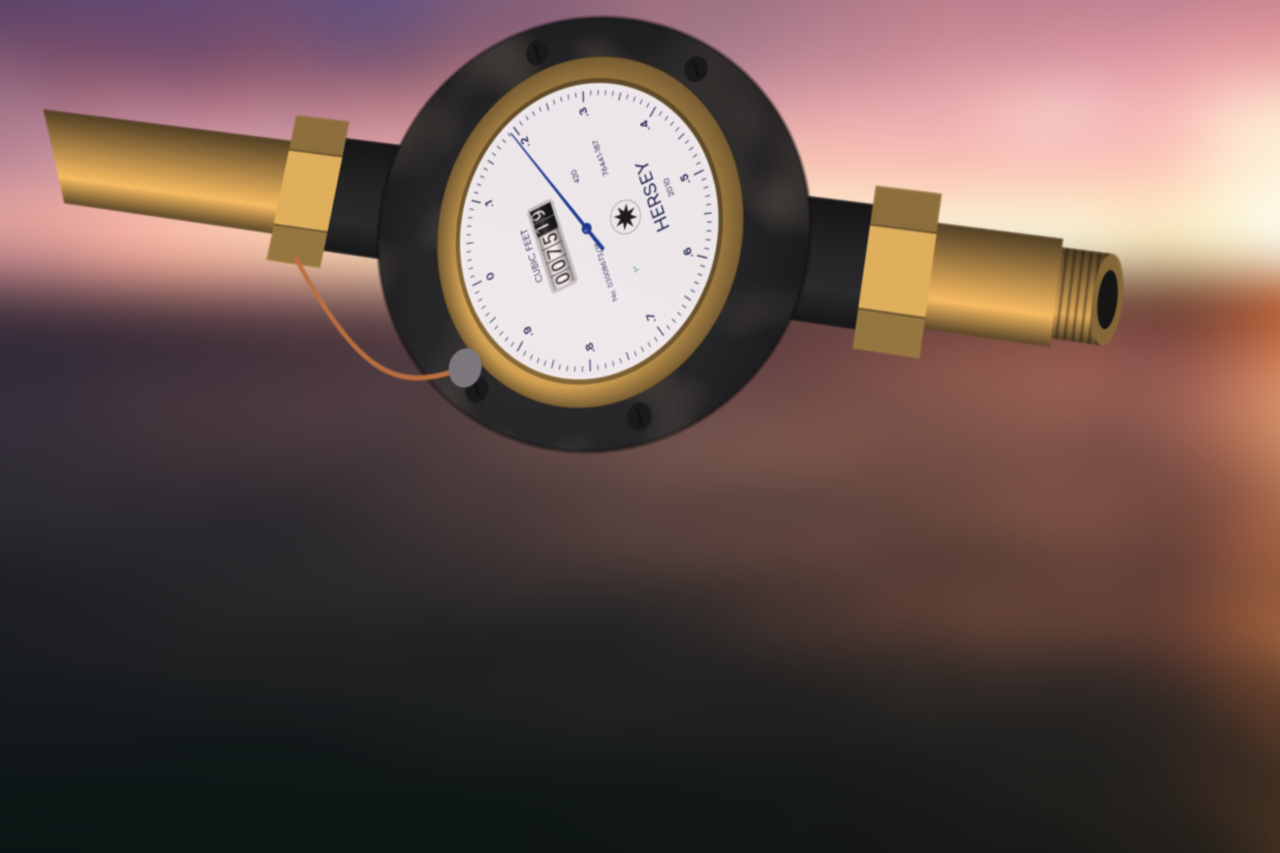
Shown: 7519.19 ft³
